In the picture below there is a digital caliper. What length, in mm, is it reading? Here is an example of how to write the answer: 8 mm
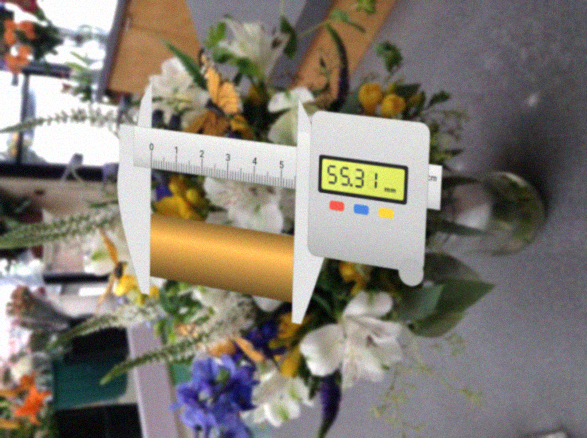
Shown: 55.31 mm
